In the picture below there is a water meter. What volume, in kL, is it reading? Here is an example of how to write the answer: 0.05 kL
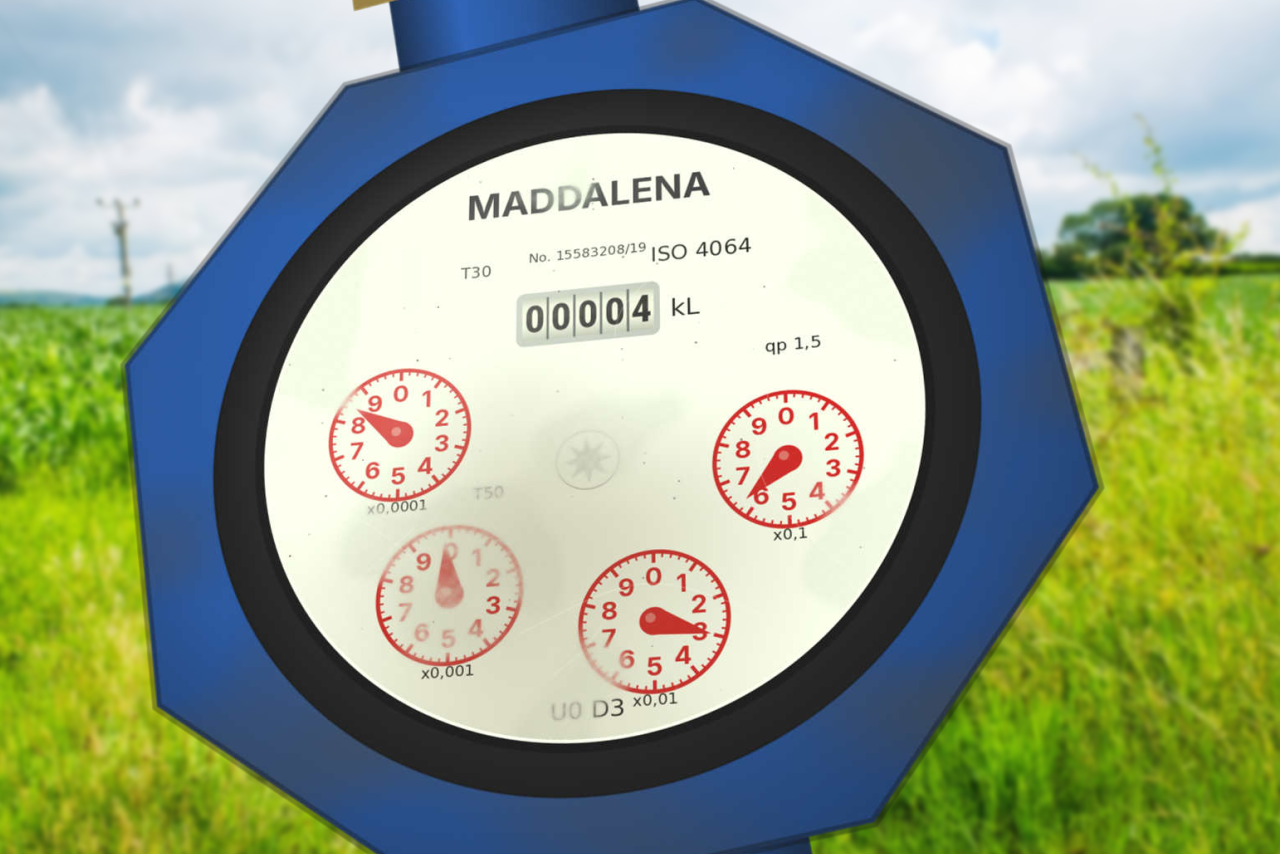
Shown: 4.6298 kL
